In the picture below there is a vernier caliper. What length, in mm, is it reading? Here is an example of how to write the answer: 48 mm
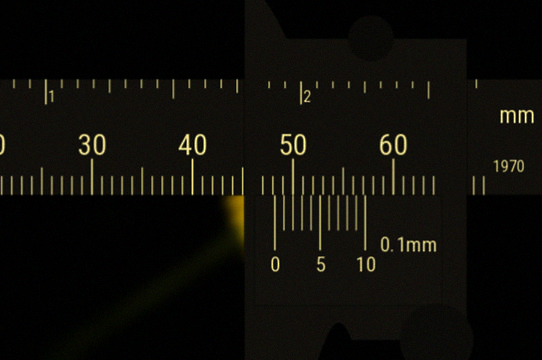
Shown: 48.2 mm
